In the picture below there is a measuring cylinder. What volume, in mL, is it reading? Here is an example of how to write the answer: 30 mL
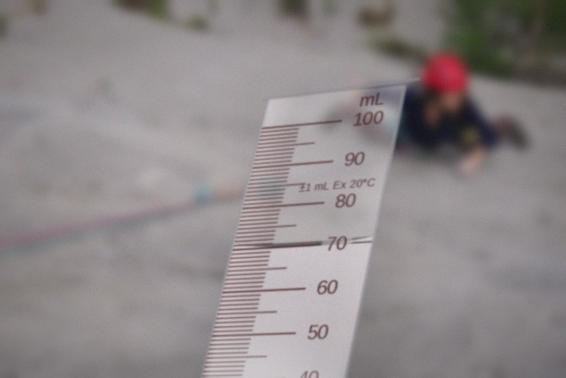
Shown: 70 mL
